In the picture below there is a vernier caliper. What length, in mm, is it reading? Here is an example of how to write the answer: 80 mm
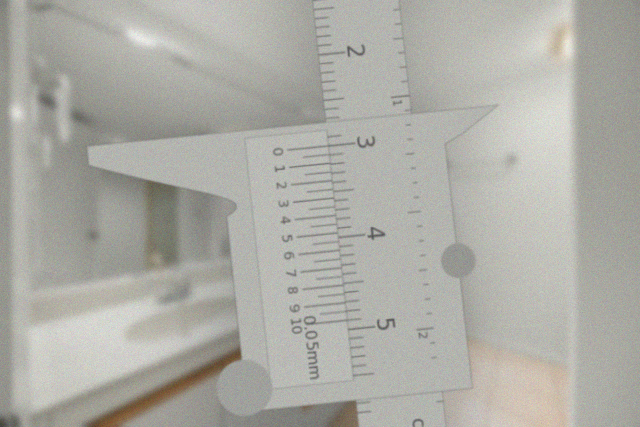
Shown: 30.0 mm
